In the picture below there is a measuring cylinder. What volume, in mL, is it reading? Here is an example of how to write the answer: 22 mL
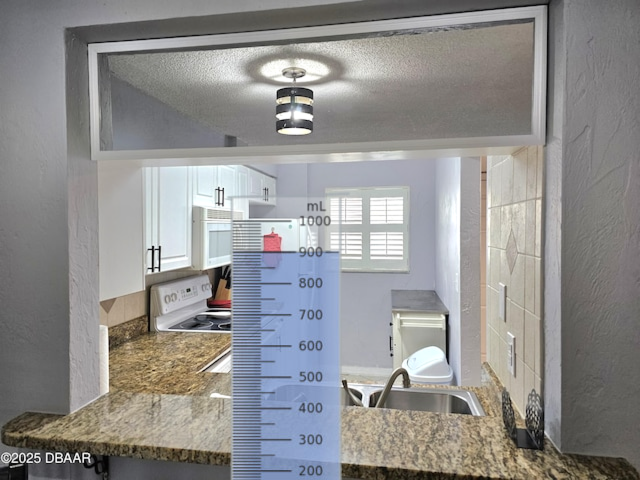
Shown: 900 mL
